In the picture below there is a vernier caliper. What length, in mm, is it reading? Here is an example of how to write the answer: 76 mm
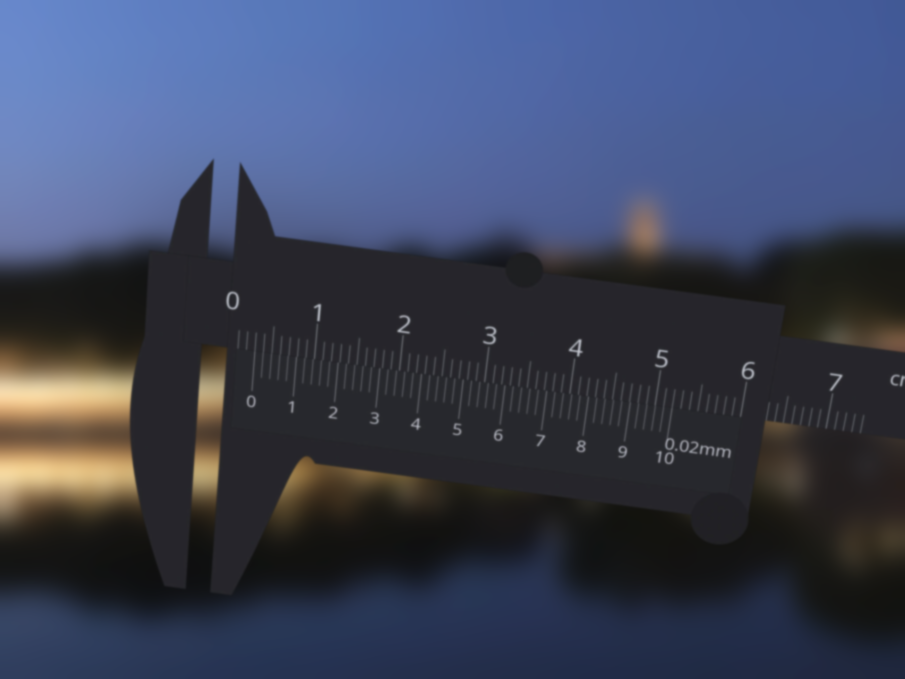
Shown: 3.0 mm
